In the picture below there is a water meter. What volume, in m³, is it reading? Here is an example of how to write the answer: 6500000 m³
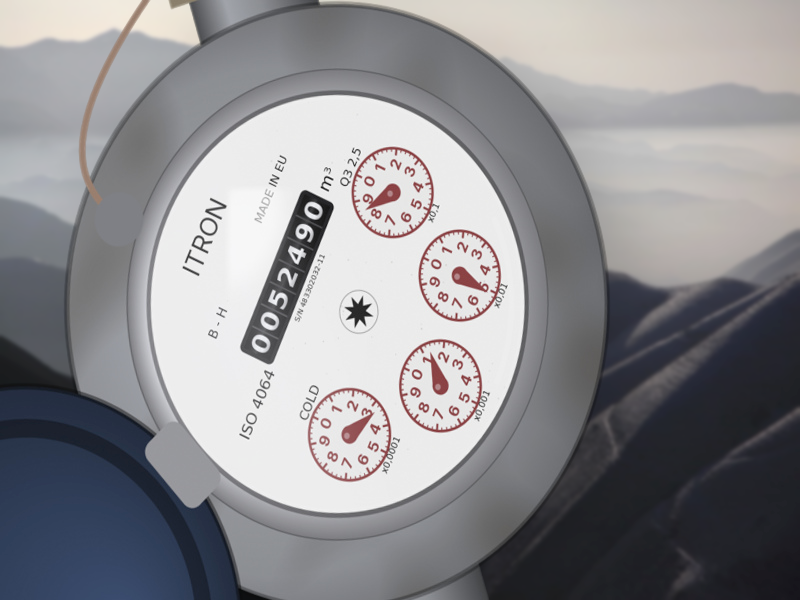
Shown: 52490.8513 m³
